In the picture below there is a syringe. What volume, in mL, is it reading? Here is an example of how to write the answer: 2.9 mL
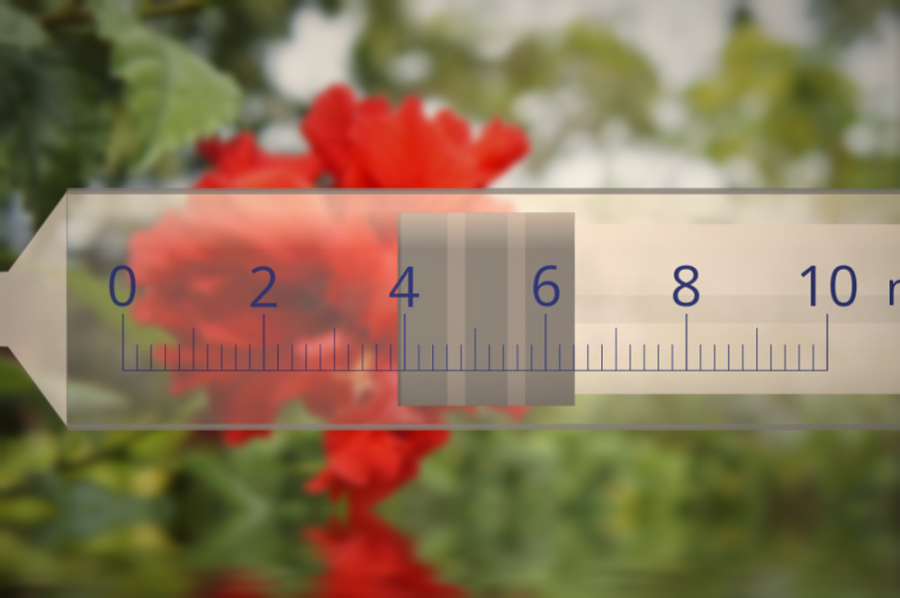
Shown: 3.9 mL
